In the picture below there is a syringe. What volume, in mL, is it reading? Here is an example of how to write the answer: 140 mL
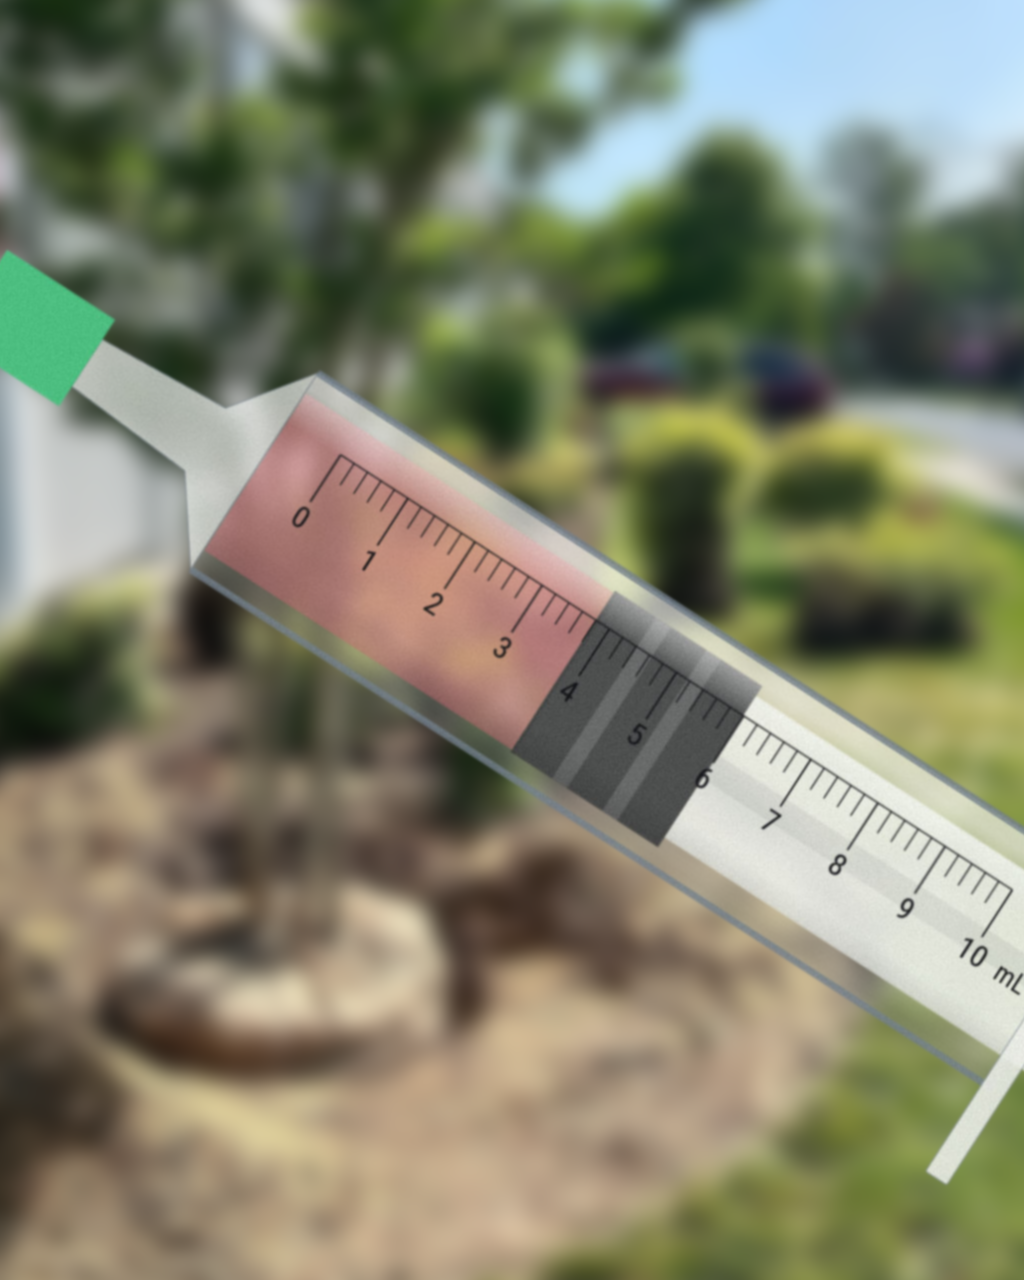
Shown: 3.8 mL
